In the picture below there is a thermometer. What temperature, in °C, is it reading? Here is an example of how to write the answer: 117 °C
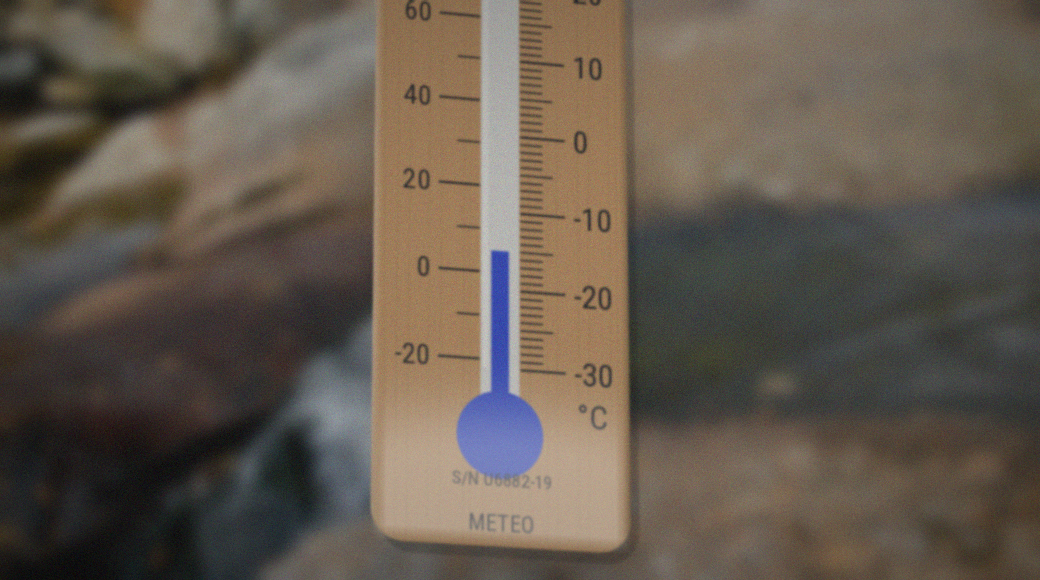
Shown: -15 °C
